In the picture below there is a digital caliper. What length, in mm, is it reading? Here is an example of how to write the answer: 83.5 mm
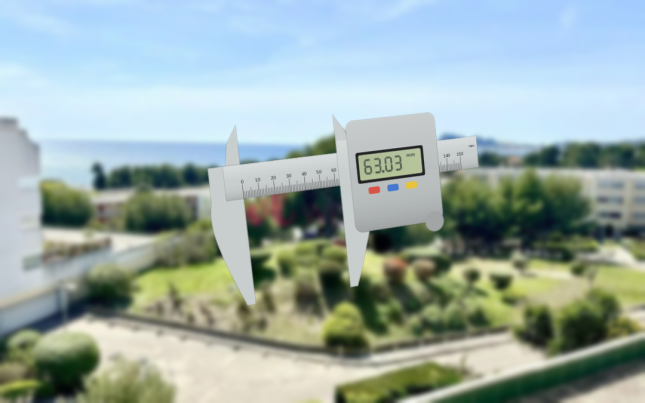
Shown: 63.03 mm
